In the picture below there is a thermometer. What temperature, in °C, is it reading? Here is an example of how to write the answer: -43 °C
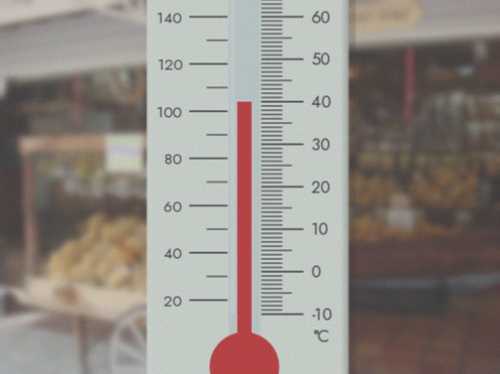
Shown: 40 °C
